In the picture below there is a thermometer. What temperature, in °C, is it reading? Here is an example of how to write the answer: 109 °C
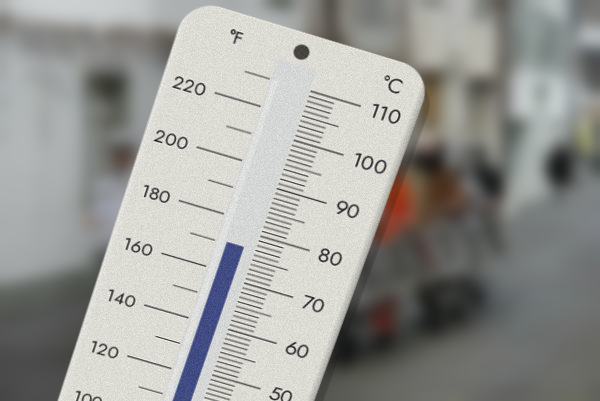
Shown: 77 °C
